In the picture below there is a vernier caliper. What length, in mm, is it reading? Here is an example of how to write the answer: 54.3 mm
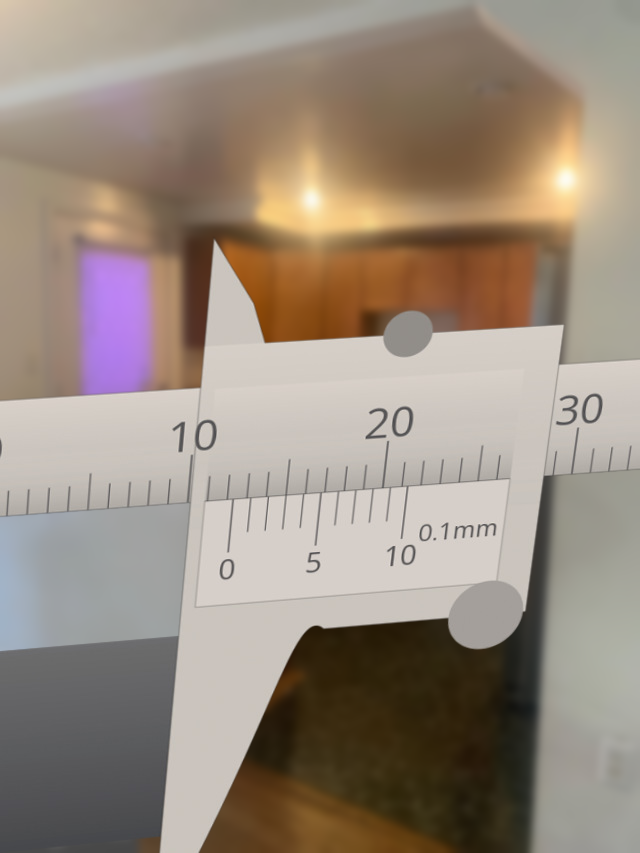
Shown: 12.3 mm
